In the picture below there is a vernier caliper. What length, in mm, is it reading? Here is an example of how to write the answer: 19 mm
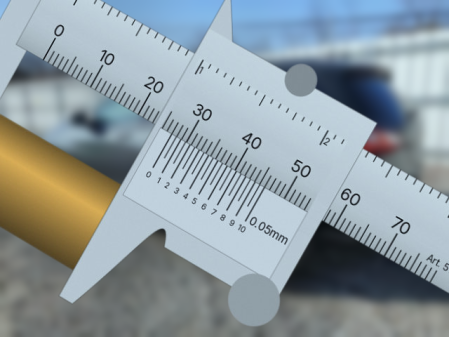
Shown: 27.0 mm
